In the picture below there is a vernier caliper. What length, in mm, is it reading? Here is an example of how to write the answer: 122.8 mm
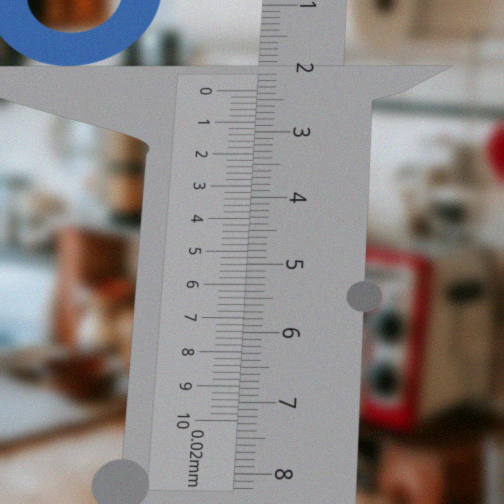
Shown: 23.6 mm
